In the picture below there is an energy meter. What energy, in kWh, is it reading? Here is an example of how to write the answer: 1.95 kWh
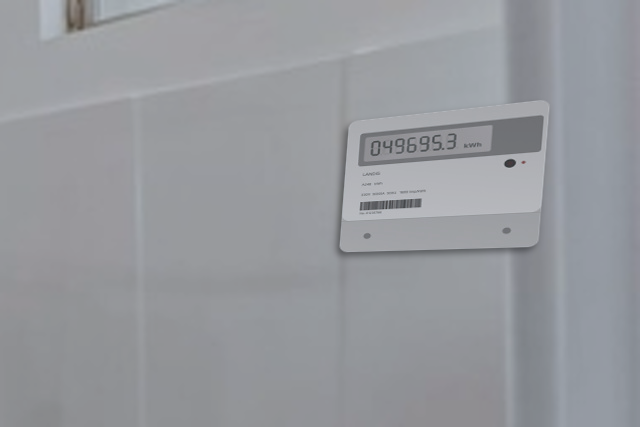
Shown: 49695.3 kWh
